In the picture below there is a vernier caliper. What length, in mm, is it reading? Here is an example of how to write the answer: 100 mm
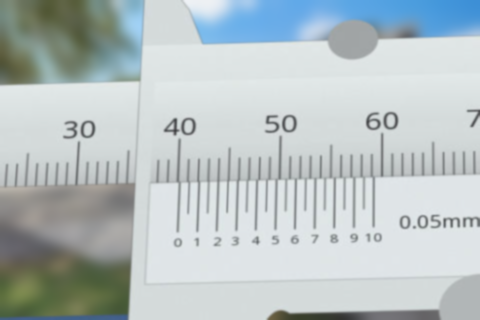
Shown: 40.2 mm
